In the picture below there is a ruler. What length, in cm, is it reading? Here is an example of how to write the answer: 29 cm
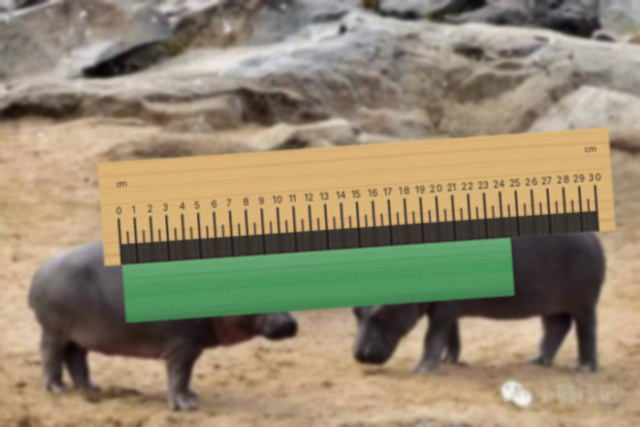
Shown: 24.5 cm
